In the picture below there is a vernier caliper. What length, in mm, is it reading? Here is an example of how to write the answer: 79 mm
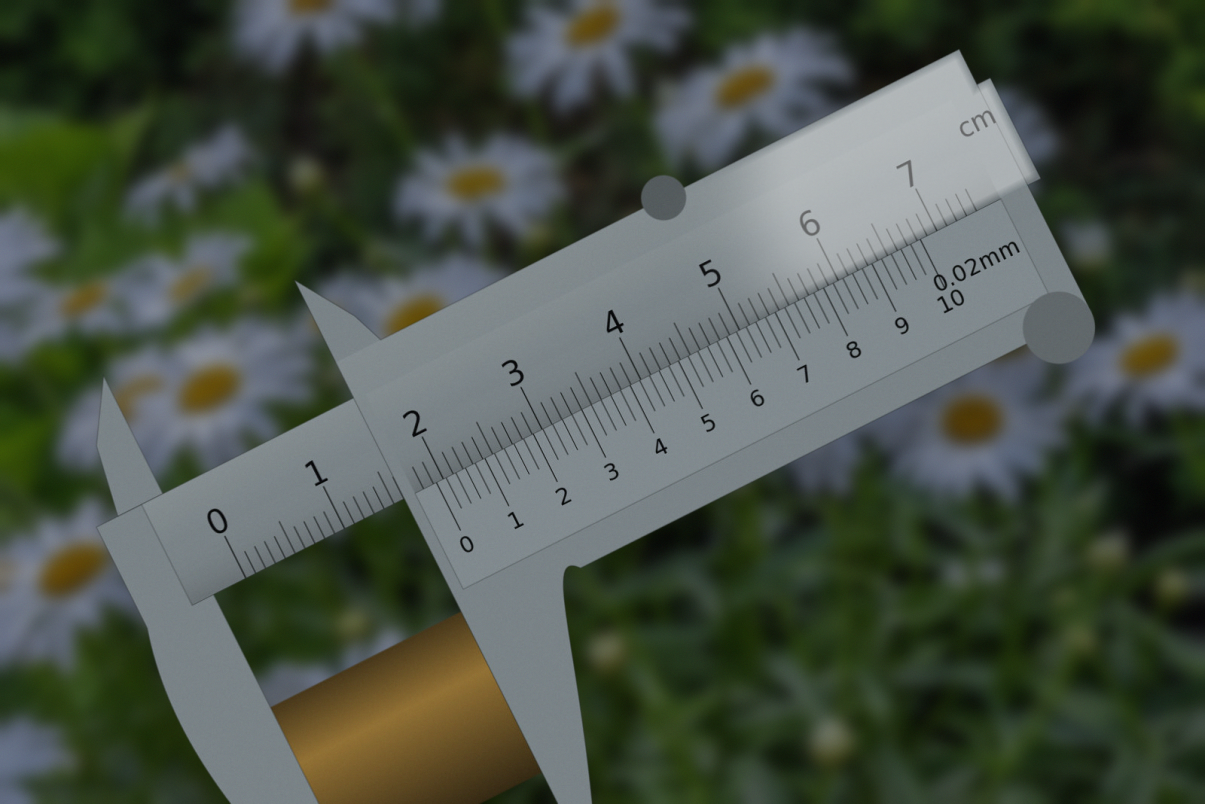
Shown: 19.3 mm
